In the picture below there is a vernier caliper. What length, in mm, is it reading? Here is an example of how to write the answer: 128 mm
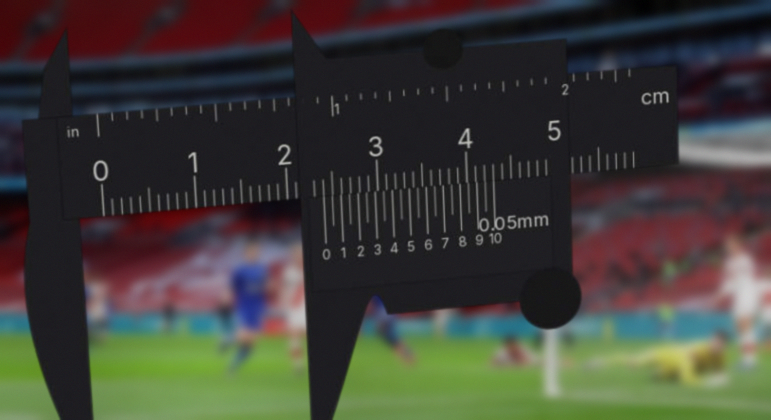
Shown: 24.0 mm
